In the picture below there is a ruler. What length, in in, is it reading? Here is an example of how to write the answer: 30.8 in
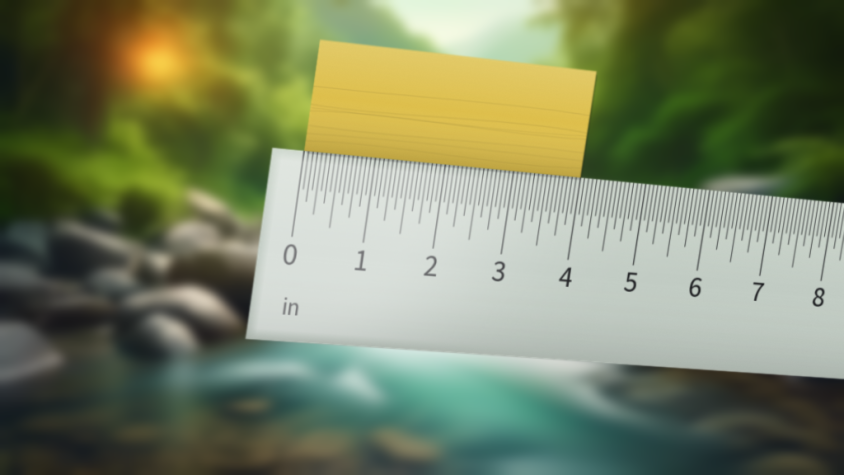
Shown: 4 in
